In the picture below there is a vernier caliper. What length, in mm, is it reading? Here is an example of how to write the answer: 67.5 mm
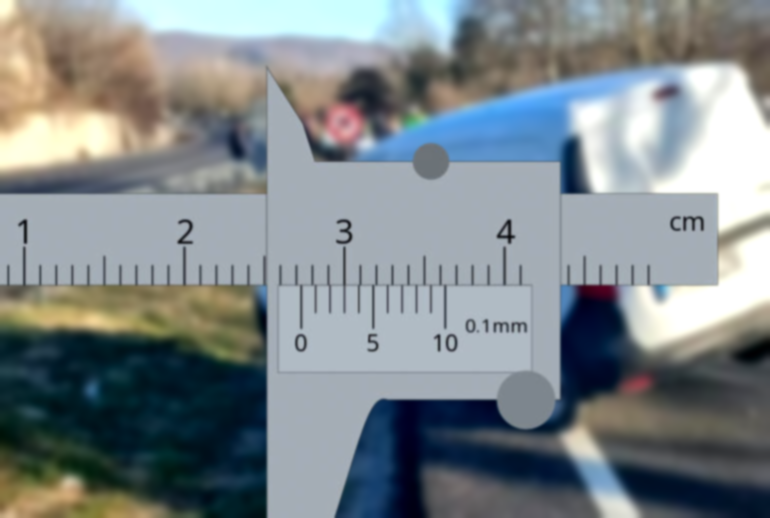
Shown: 27.3 mm
